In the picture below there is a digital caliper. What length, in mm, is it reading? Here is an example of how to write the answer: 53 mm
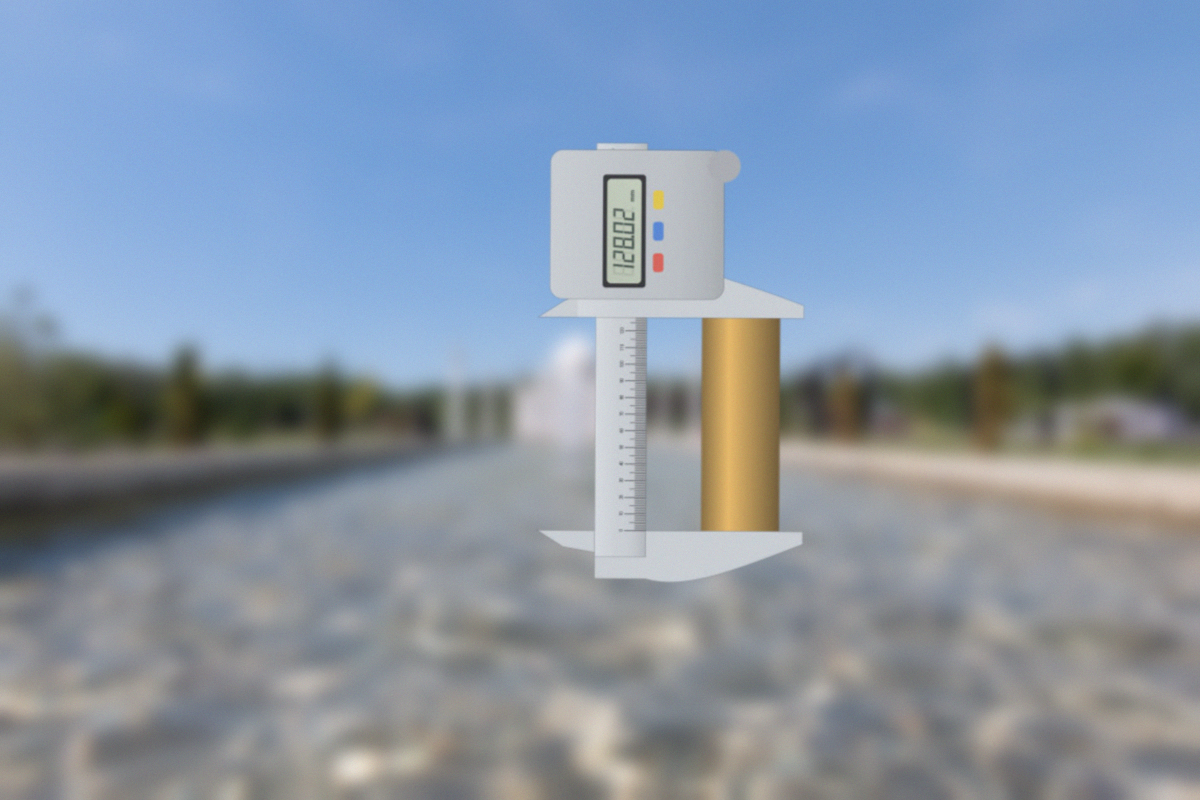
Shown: 128.02 mm
